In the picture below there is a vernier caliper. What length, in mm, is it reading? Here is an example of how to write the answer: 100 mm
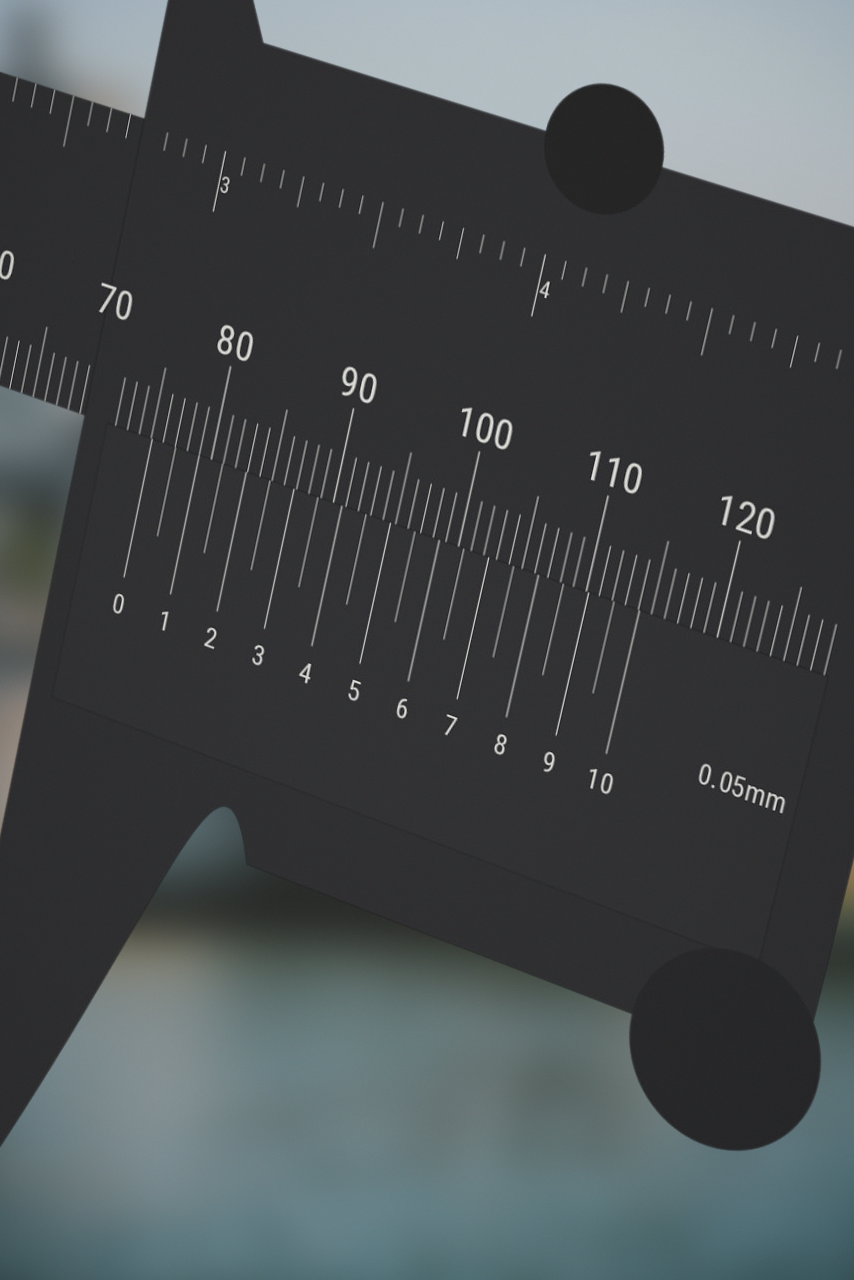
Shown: 75.1 mm
